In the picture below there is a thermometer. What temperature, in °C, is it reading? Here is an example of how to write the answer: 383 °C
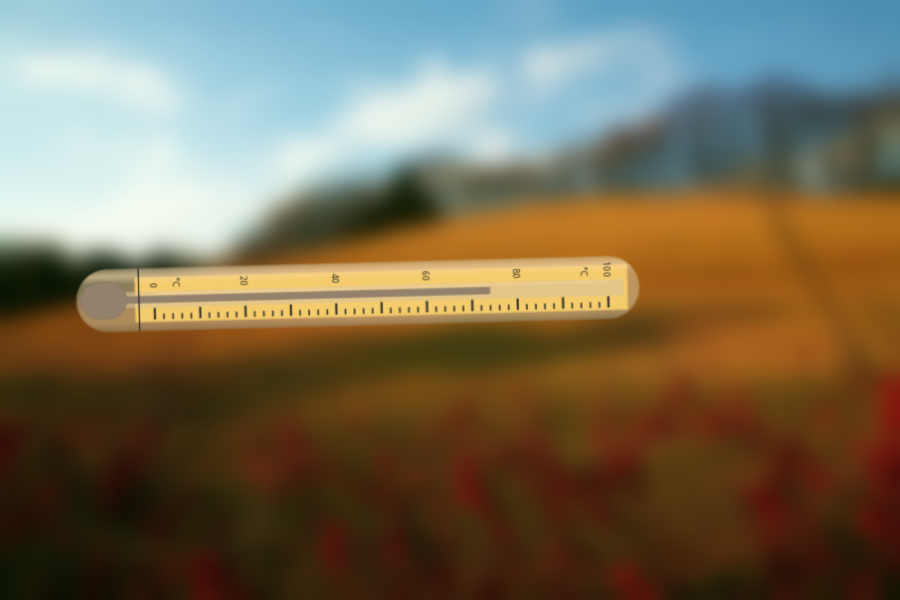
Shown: 74 °C
